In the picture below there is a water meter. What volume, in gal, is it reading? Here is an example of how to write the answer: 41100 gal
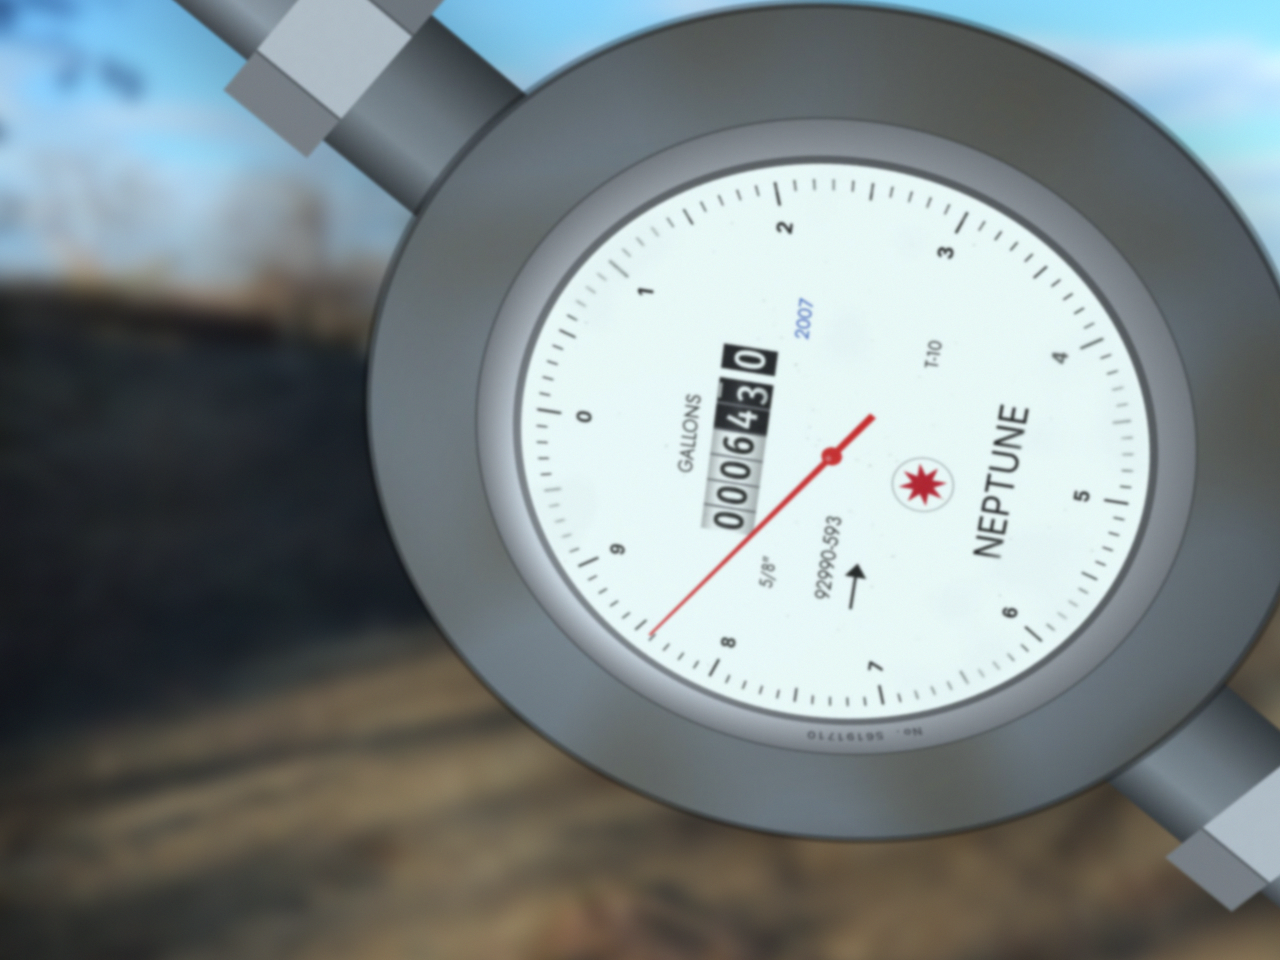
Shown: 6428.4 gal
